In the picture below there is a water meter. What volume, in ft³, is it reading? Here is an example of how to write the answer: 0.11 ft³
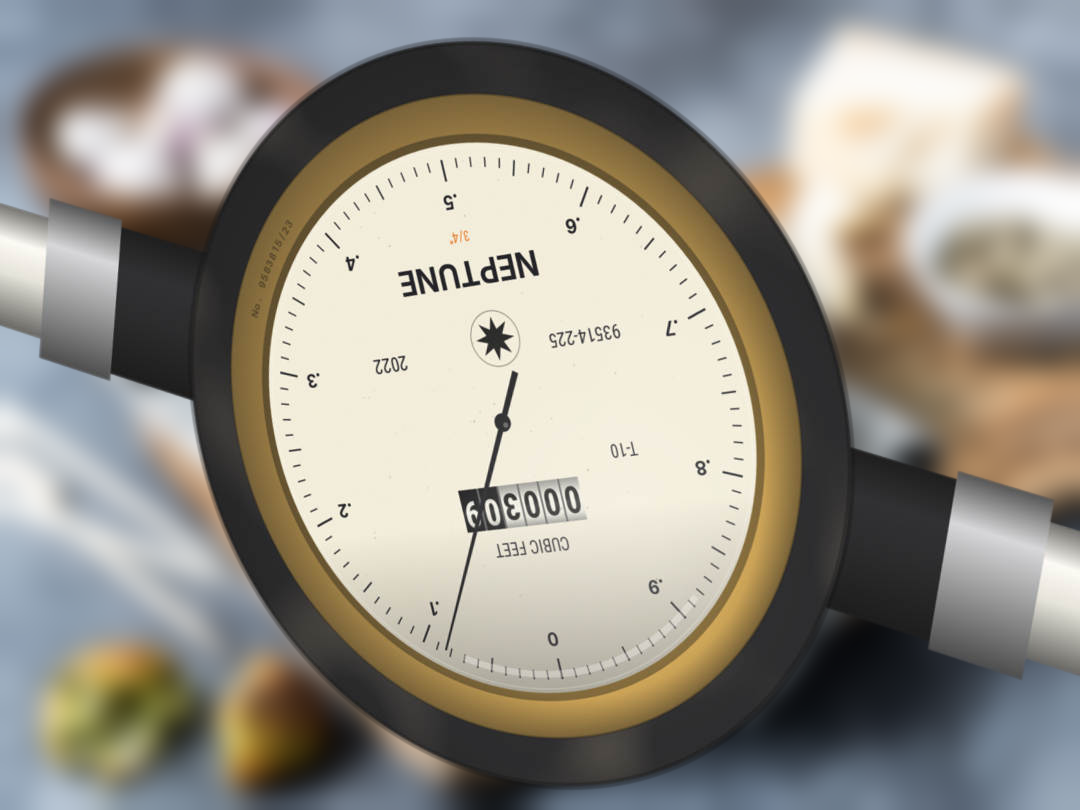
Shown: 309.08 ft³
